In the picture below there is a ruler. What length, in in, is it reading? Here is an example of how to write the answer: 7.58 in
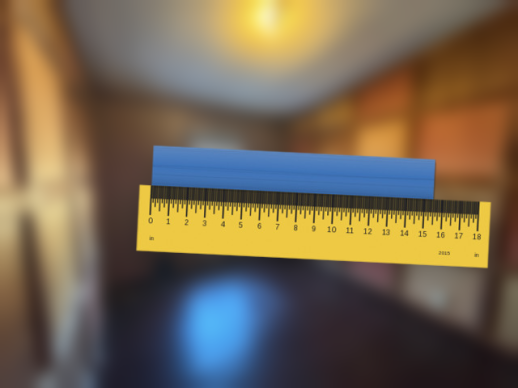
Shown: 15.5 in
